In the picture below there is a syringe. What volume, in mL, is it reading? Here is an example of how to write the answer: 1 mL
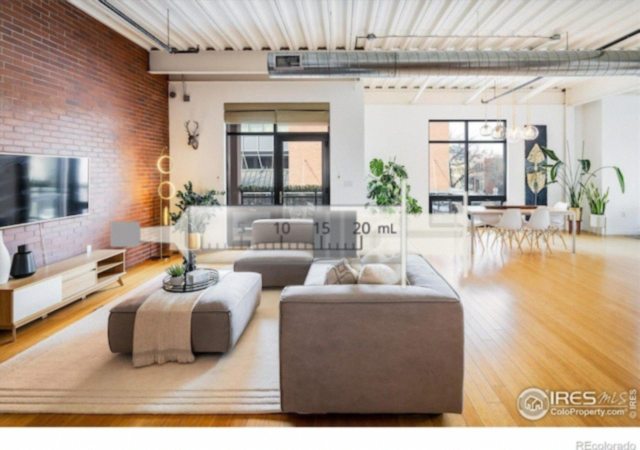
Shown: 14 mL
